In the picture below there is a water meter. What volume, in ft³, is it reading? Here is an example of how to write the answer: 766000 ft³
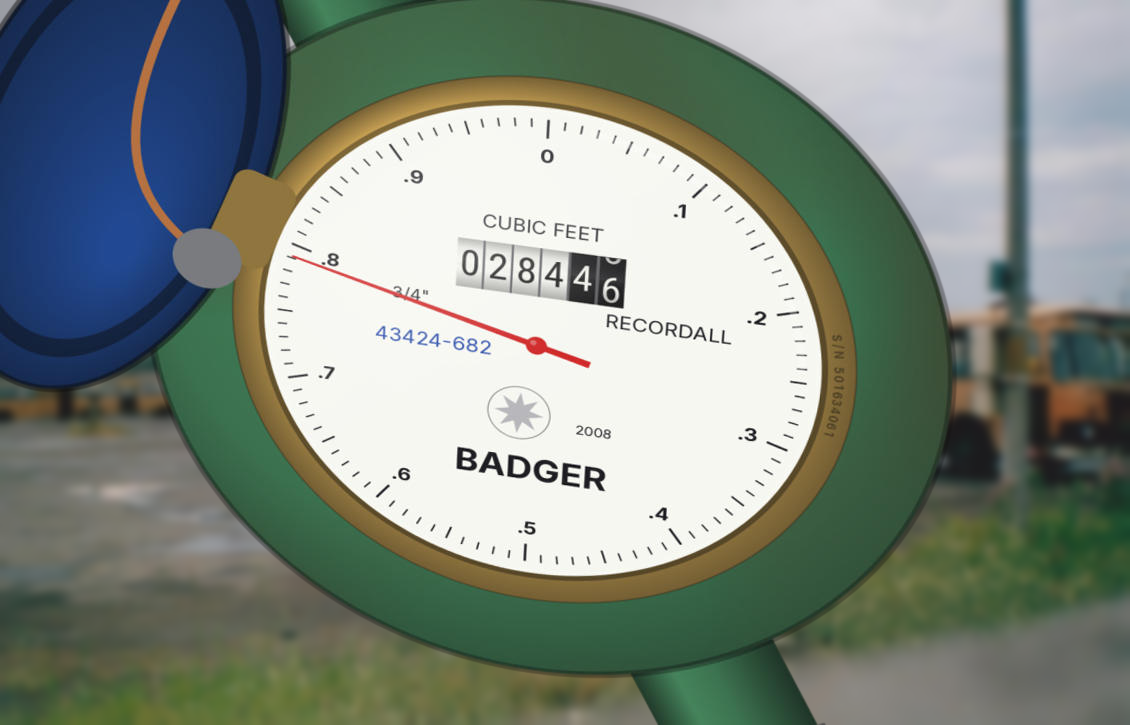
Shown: 28445.79 ft³
